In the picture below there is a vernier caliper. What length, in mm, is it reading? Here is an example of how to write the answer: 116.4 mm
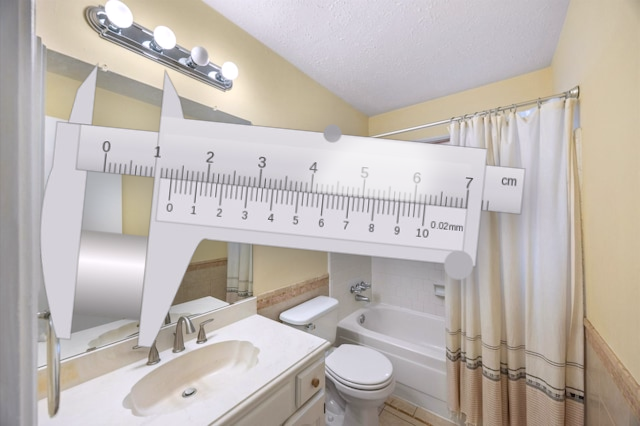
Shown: 13.0 mm
